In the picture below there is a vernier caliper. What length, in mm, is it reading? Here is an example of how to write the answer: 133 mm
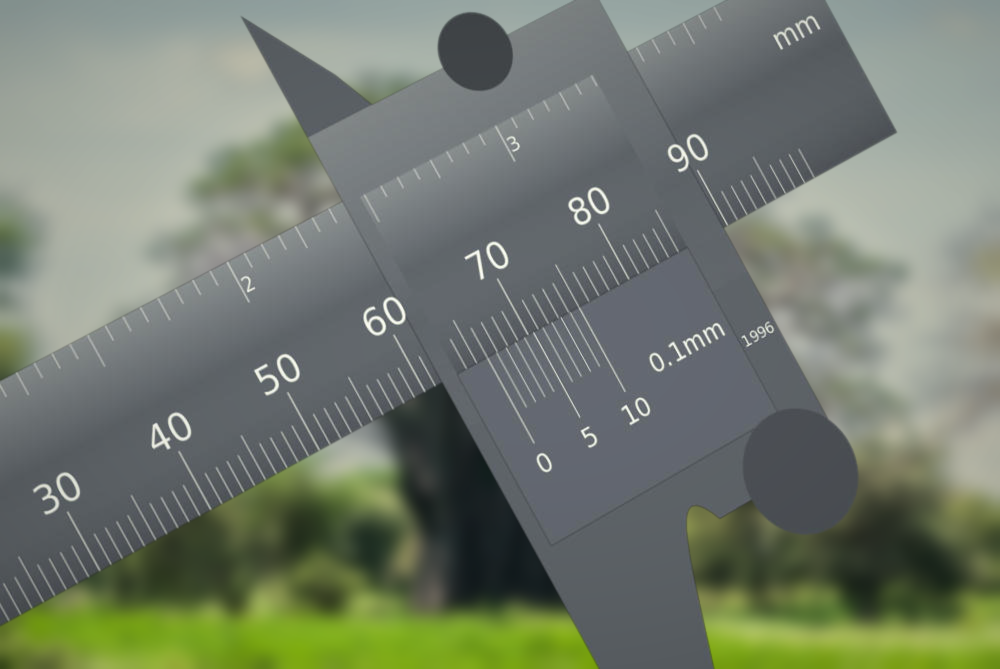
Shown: 66.0 mm
